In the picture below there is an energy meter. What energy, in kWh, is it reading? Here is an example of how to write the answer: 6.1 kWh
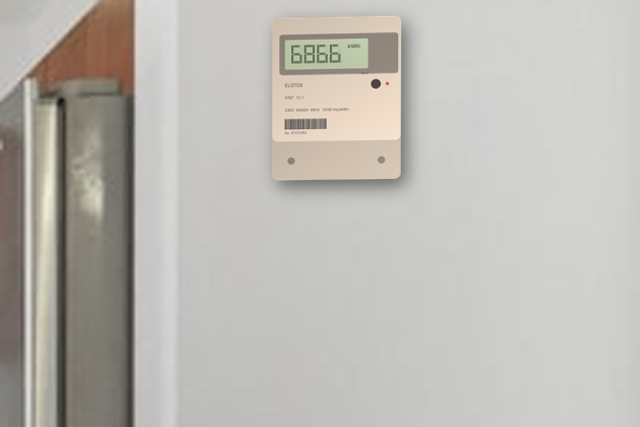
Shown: 6866 kWh
